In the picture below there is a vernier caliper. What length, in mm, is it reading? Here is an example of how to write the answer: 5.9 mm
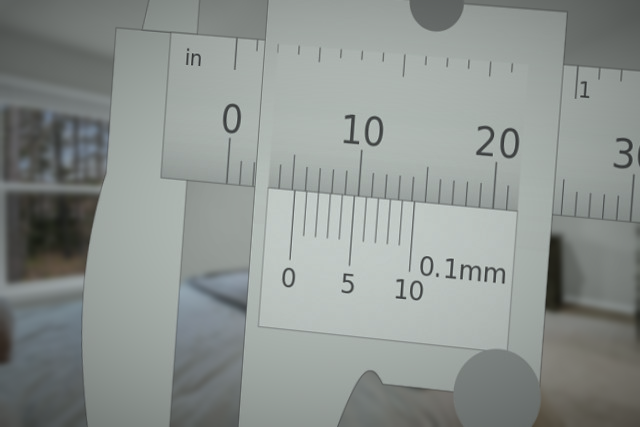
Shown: 5.2 mm
